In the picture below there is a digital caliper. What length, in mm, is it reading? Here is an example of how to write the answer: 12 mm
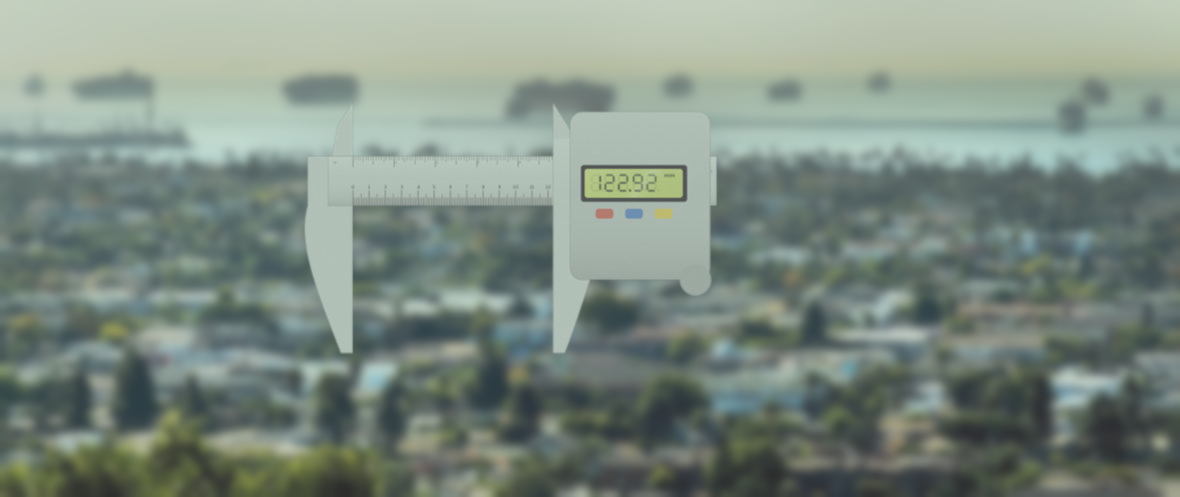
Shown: 122.92 mm
